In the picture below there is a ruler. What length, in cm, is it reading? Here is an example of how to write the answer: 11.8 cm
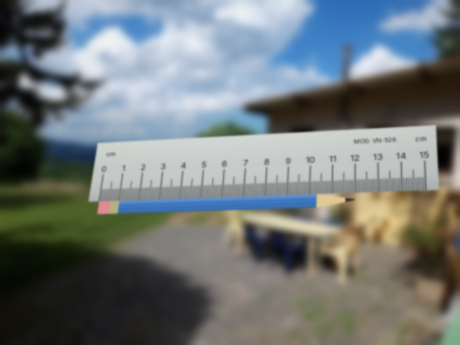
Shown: 12 cm
